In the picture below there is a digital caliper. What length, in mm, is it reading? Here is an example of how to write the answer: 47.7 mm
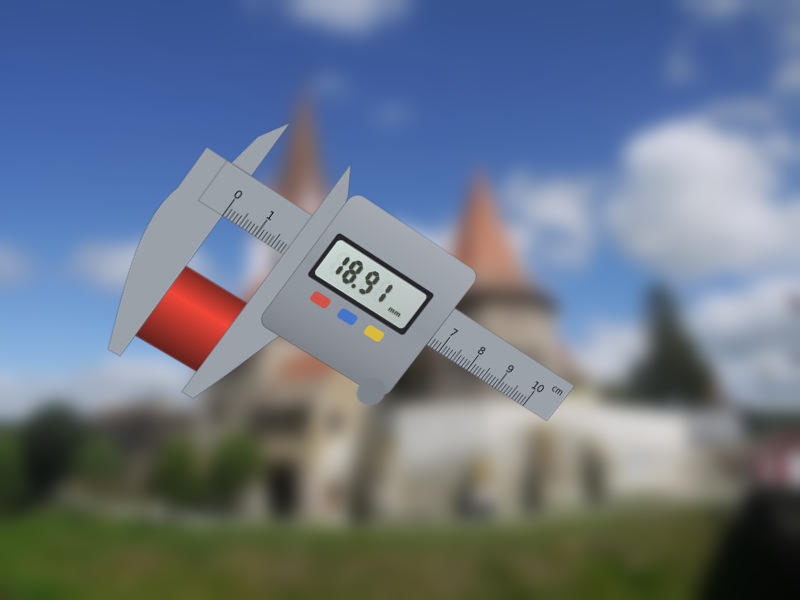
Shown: 18.91 mm
